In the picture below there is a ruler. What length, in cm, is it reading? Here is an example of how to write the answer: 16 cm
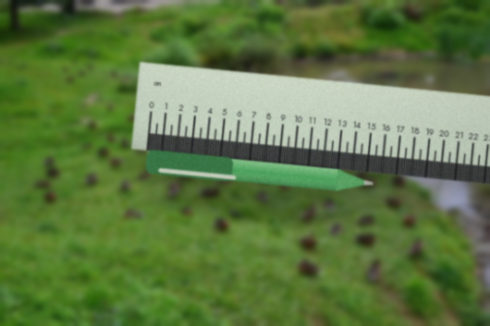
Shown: 15.5 cm
